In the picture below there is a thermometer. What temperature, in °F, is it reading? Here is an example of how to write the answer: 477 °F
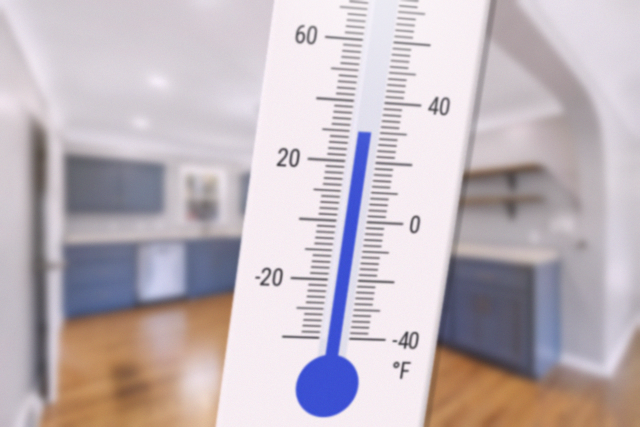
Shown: 30 °F
